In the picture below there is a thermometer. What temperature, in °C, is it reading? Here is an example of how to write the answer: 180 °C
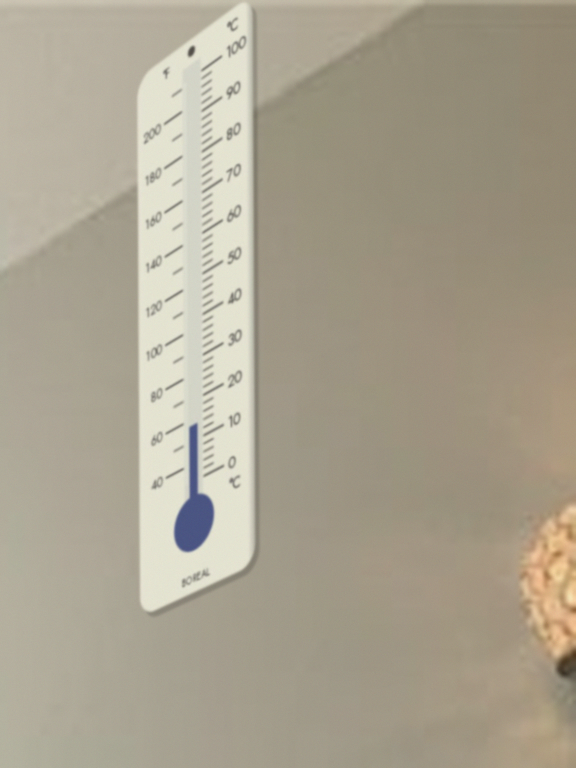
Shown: 14 °C
